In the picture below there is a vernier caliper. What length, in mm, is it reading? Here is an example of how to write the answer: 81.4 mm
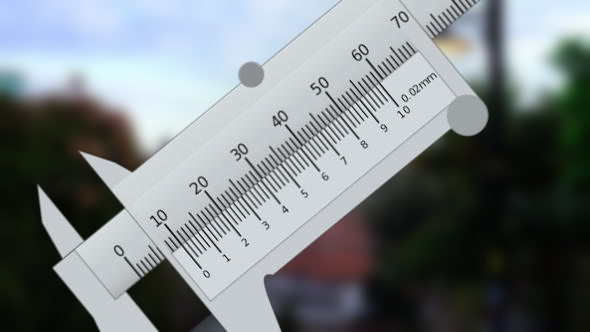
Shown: 10.0 mm
